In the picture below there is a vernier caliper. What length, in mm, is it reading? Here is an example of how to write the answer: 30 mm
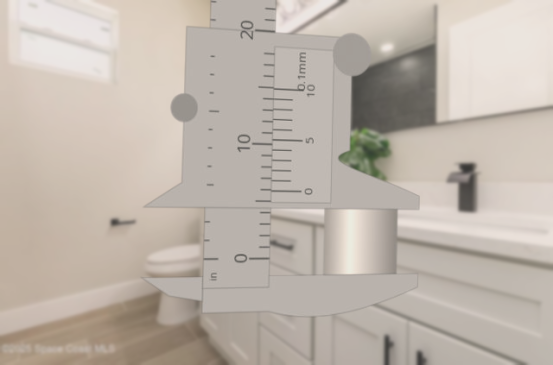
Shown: 5.9 mm
